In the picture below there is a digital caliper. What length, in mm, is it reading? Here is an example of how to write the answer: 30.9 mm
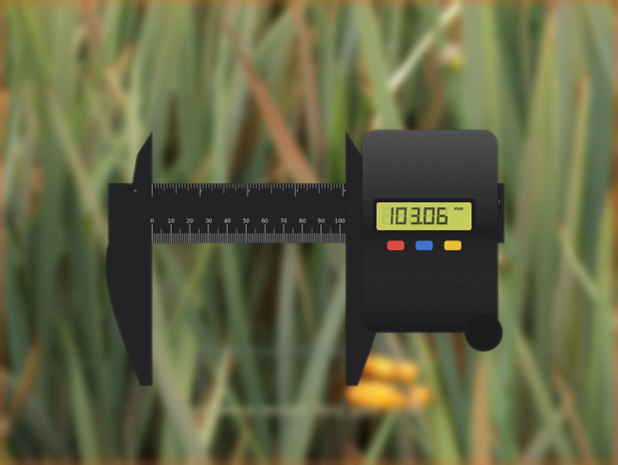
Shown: 103.06 mm
